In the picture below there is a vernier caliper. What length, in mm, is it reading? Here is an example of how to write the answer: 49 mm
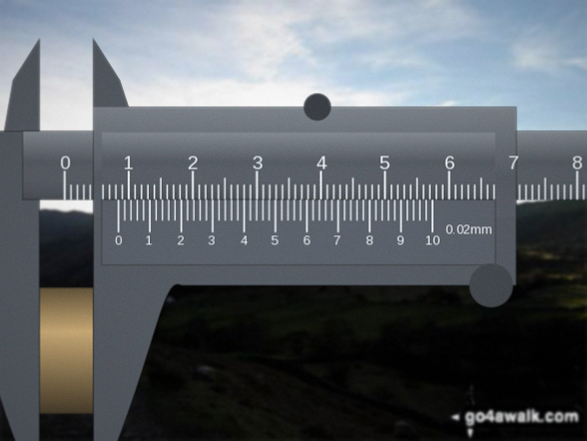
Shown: 8.4 mm
